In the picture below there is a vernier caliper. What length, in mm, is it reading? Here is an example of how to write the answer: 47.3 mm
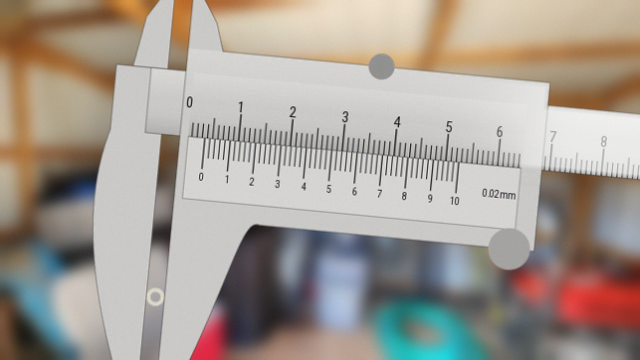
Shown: 3.5 mm
